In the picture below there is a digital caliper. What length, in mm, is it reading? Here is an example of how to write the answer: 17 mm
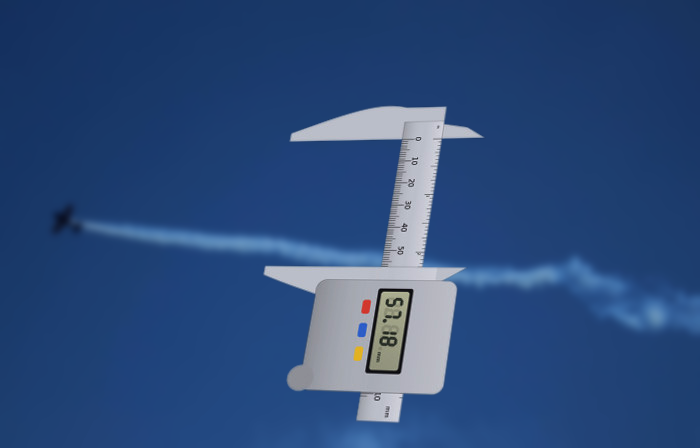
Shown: 57.18 mm
